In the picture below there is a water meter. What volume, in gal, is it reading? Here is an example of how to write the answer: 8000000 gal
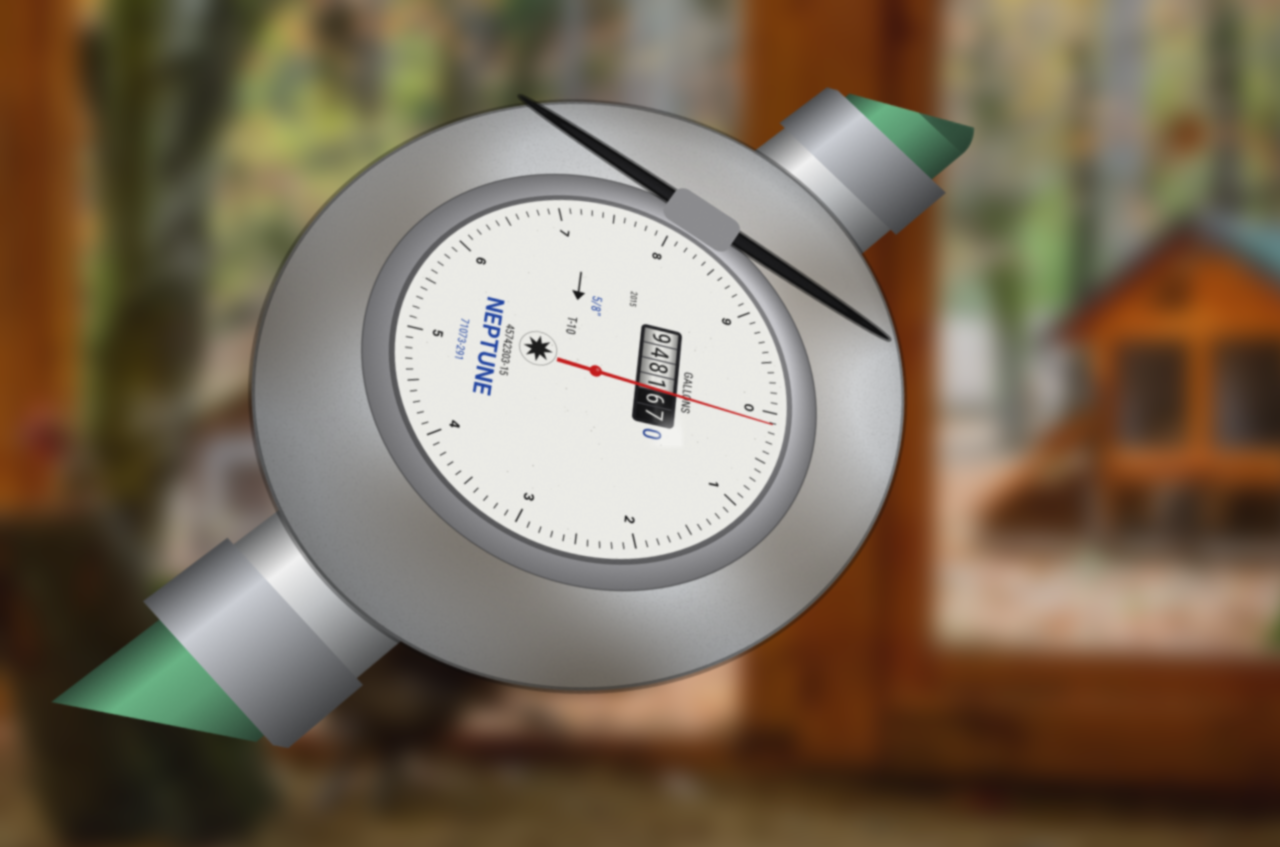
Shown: 9481670.1 gal
